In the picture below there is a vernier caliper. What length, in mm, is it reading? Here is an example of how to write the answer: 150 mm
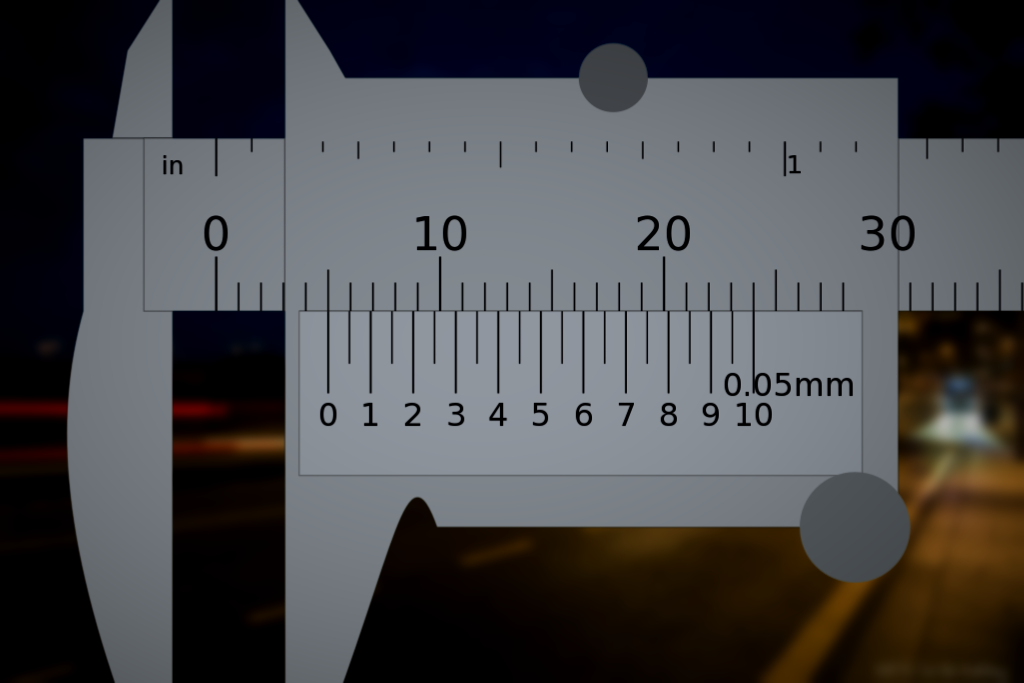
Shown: 5.0 mm
